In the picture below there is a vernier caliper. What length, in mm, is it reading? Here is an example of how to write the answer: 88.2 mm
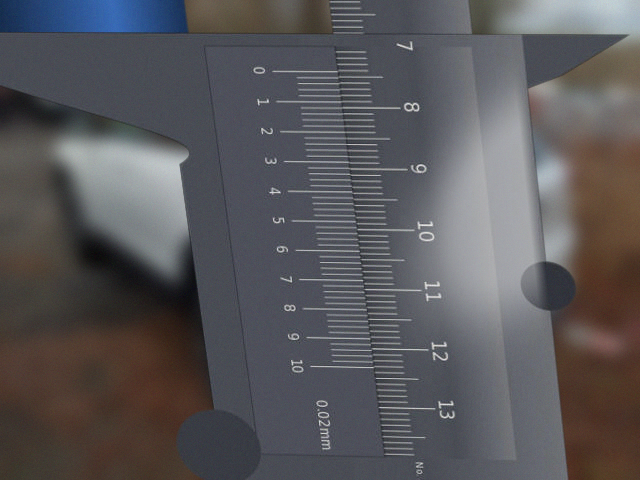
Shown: 74.2 mm
